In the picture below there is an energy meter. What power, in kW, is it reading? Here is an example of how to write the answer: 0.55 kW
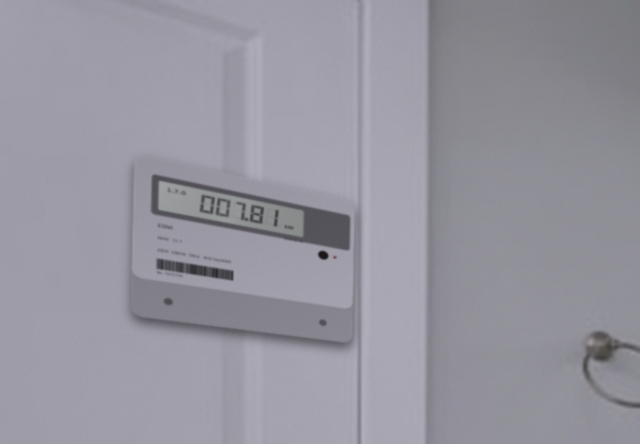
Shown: 7.81 kW
